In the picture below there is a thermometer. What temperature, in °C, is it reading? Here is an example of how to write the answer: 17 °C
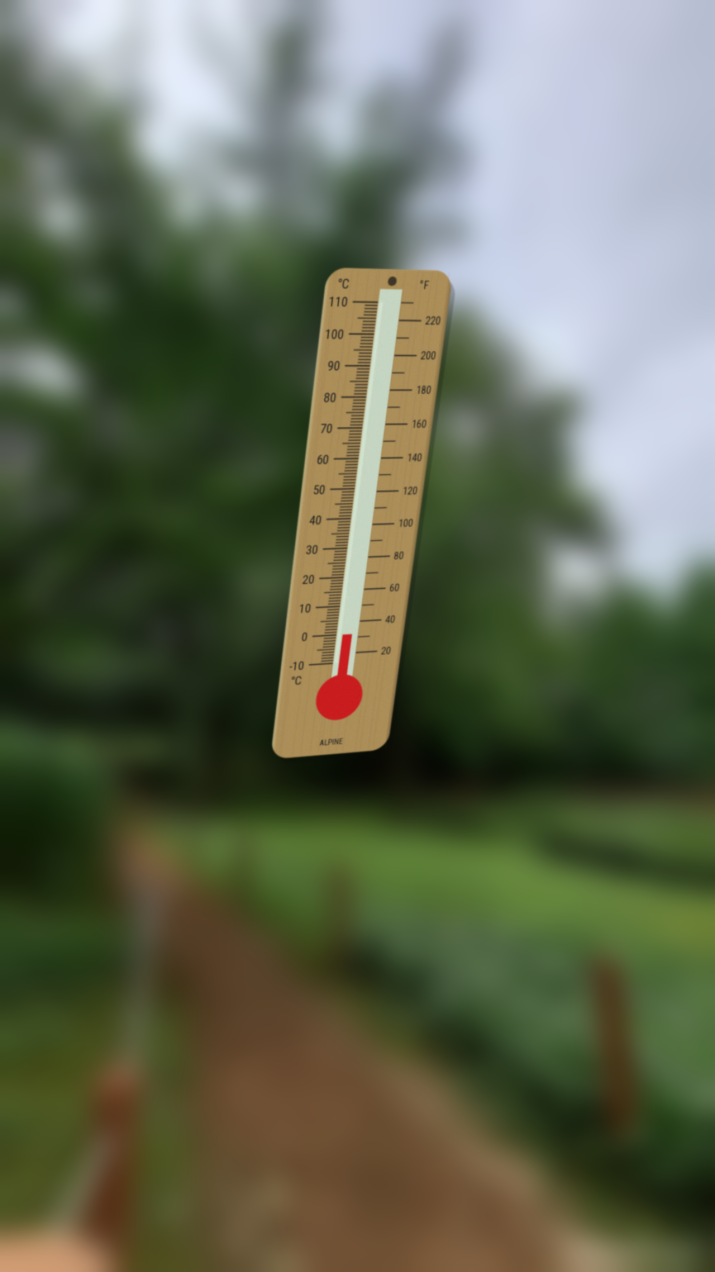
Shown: 0 °C
